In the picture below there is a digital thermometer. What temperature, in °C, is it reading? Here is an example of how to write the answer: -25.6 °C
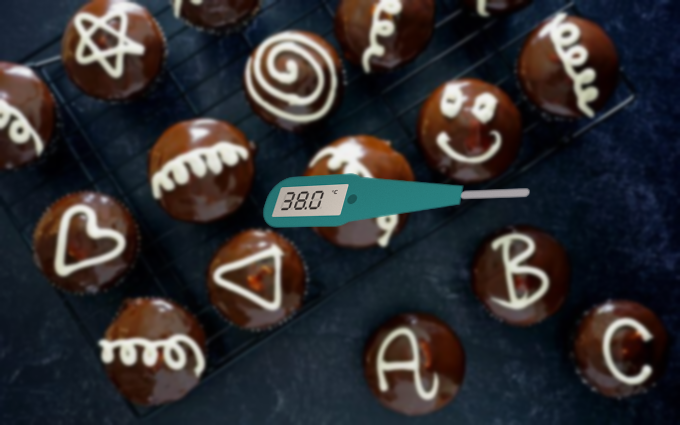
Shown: 38.0 °C
